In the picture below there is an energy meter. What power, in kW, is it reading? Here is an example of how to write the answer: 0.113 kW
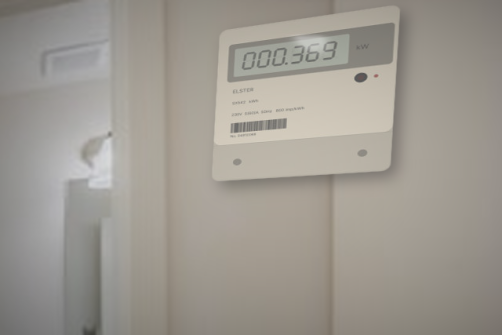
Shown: 0.369 kW
